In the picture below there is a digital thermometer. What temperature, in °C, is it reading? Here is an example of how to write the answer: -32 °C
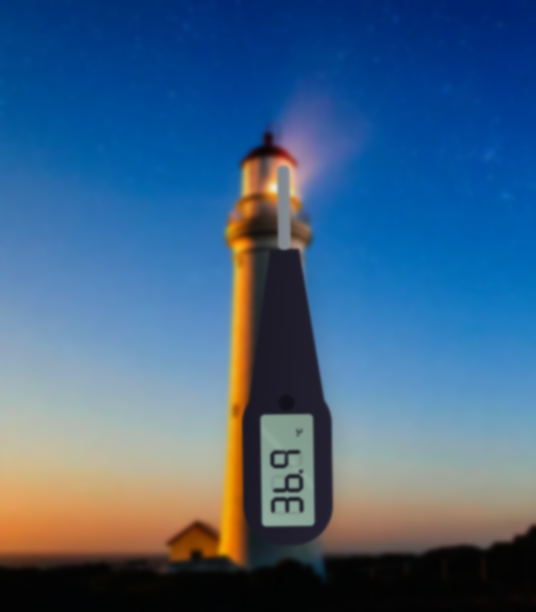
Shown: 36.9 °C
